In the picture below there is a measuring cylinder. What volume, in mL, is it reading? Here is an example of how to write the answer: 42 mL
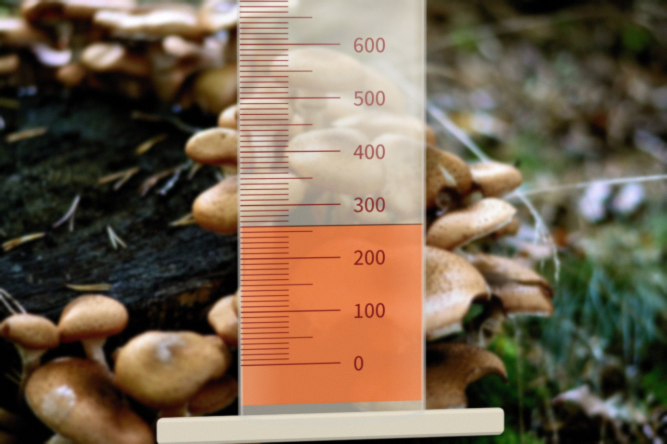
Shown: 260 mL
